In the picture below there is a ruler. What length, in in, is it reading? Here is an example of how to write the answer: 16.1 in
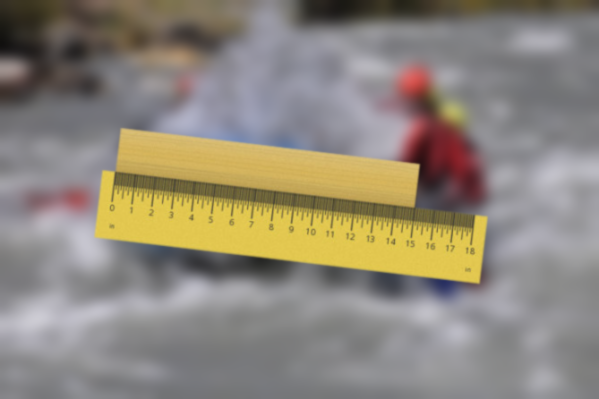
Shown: 15 in
